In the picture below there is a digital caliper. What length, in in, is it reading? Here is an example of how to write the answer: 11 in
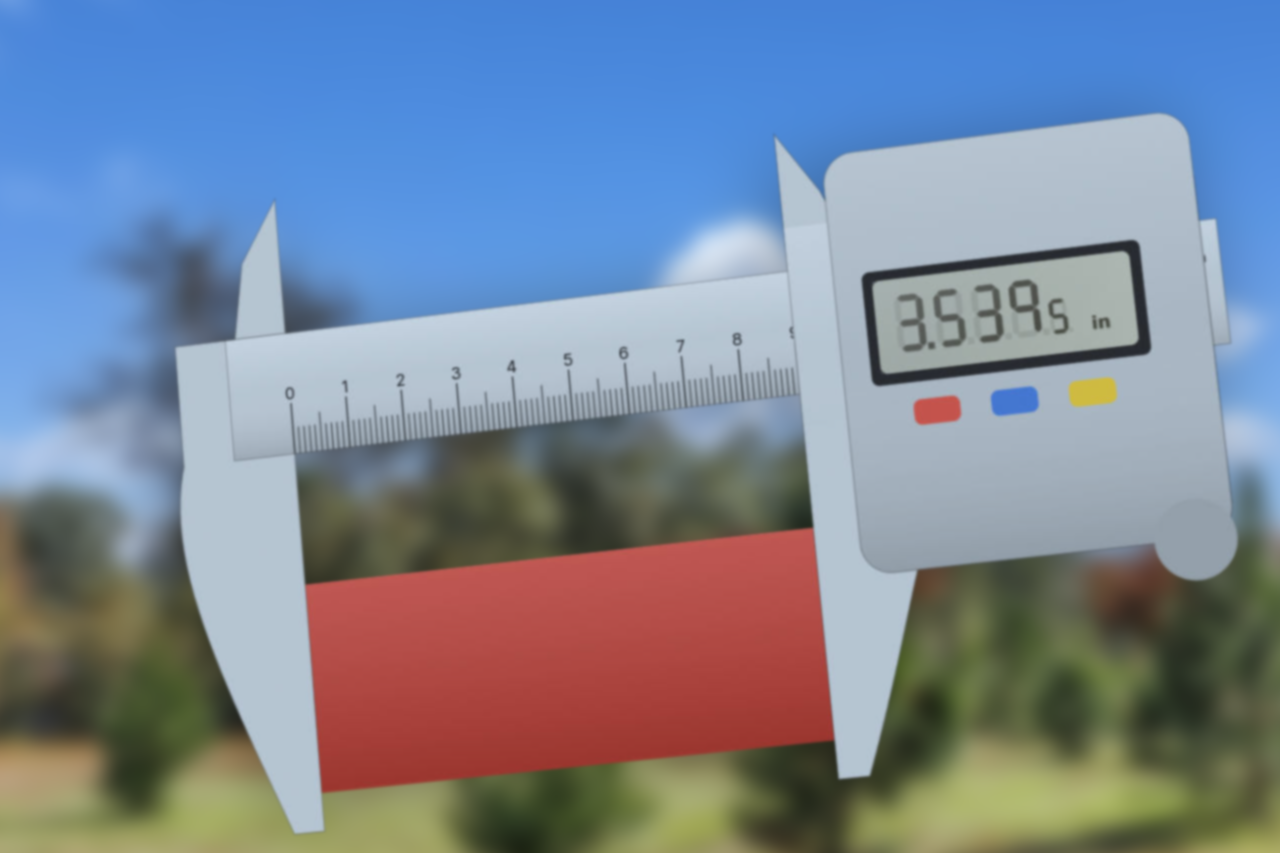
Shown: 3.5395 in
